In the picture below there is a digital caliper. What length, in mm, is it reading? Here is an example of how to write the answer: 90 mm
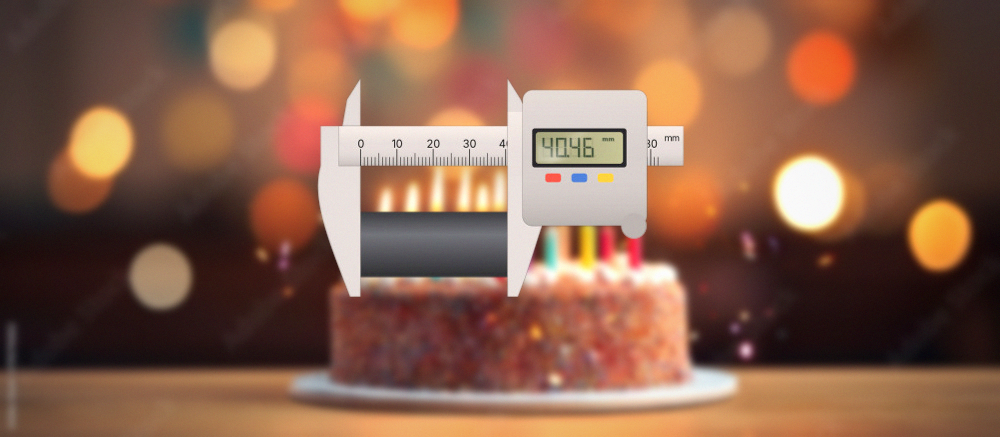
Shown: 40.46 mm
